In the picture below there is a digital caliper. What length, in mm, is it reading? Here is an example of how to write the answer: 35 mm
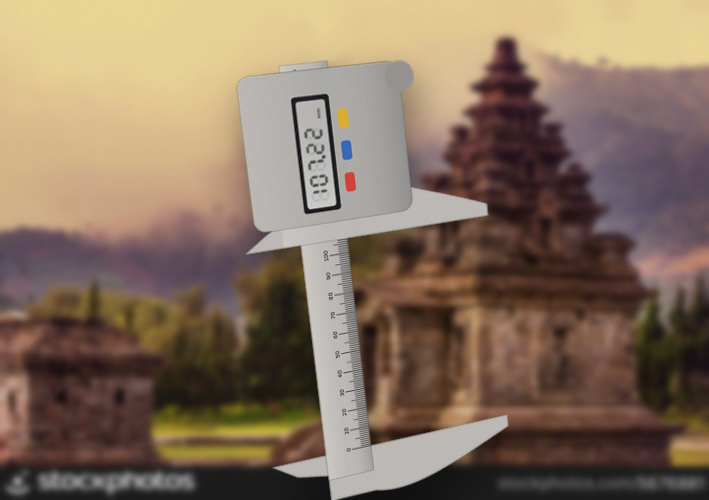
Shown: 107.22 mm
